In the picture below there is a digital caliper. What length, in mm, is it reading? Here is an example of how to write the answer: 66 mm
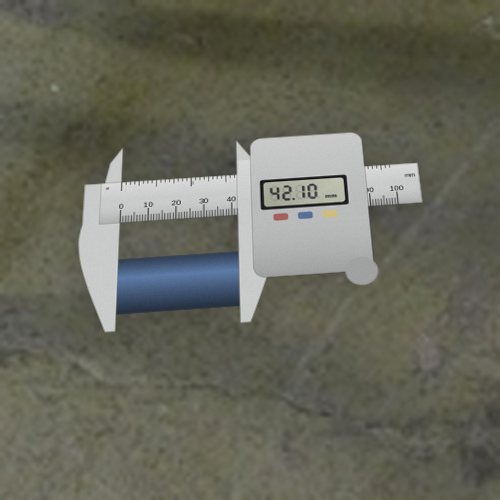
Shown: 42.10 mm
